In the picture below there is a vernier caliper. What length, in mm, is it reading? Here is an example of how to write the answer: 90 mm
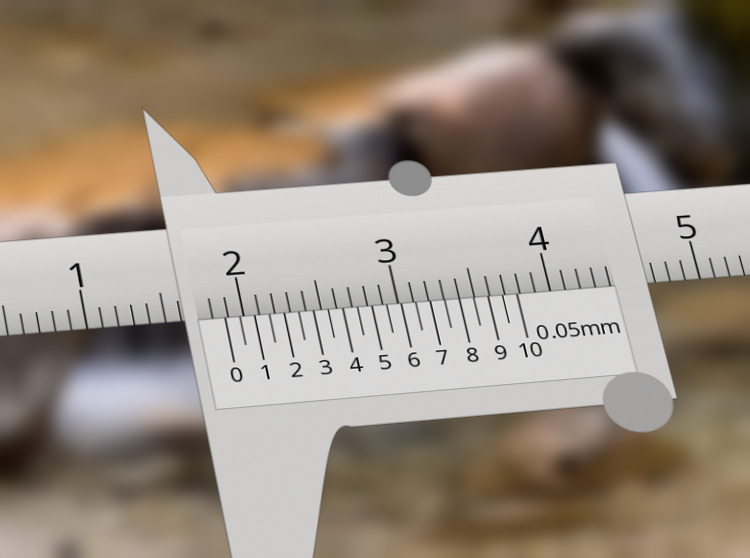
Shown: 18.8 mm
